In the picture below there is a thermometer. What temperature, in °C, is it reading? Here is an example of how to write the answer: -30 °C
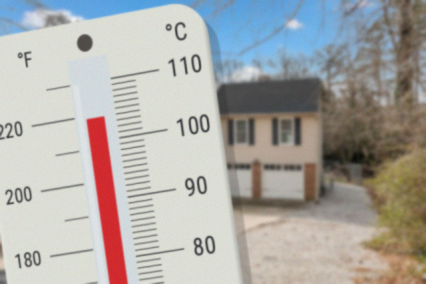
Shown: 104 °C
